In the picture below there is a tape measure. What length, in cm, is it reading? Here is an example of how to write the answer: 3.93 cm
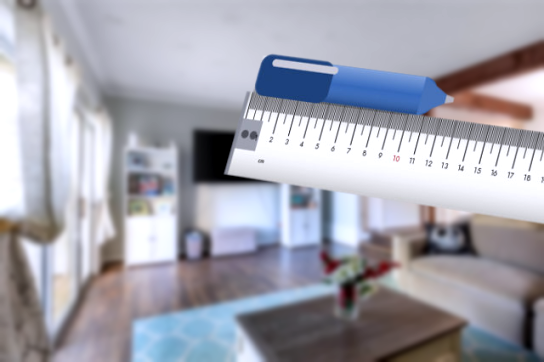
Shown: 12.5 cm
